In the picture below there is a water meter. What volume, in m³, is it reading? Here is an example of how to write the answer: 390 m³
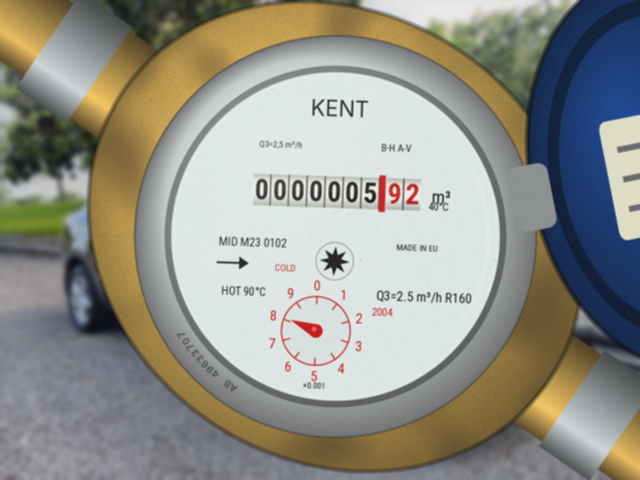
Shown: 5.928 m³
